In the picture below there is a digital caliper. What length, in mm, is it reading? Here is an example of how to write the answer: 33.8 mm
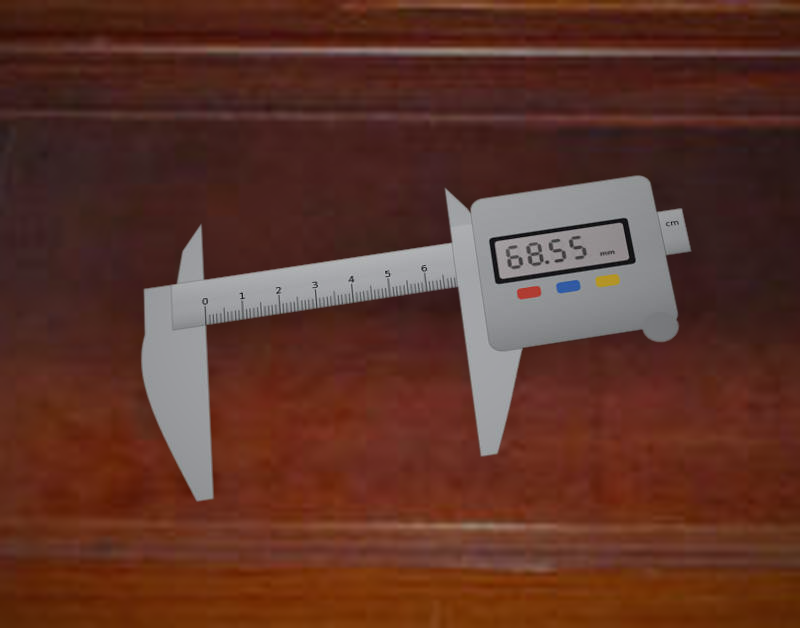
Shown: 68.55 mm
